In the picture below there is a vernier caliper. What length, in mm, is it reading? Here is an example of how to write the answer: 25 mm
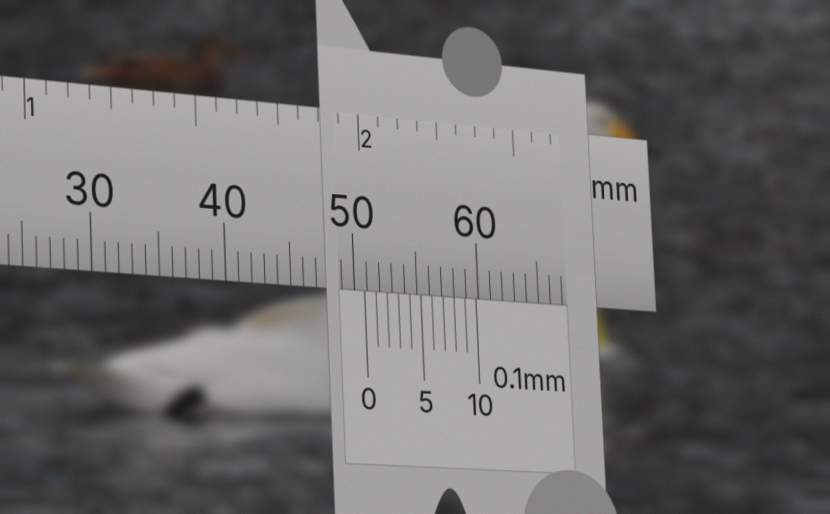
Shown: 50.8 mm
